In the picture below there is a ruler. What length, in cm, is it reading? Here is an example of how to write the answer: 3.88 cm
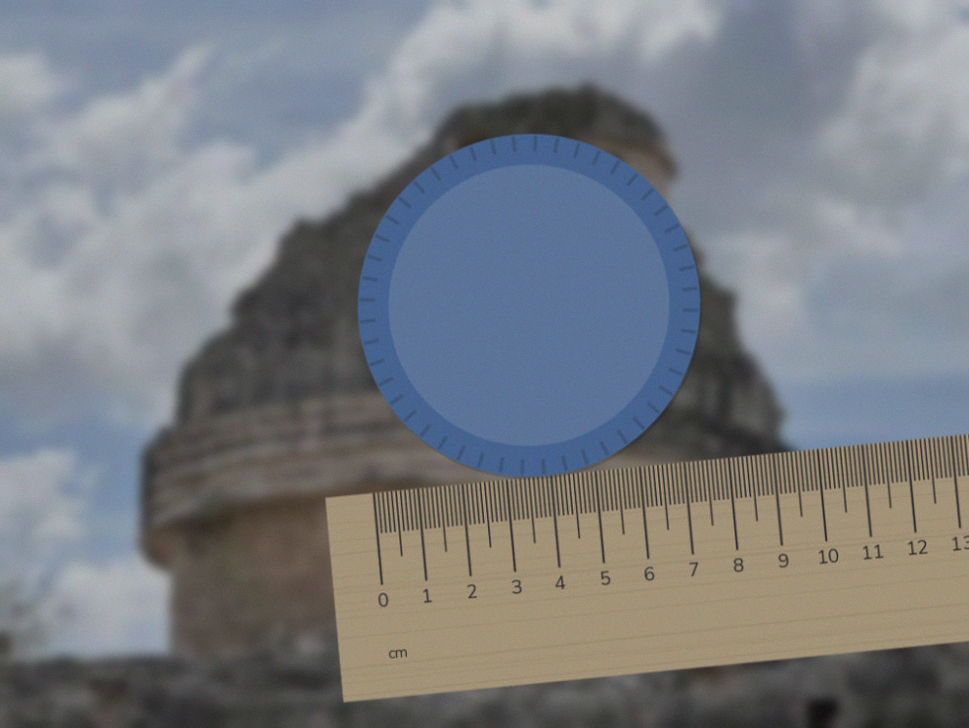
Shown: 7.7 cm
